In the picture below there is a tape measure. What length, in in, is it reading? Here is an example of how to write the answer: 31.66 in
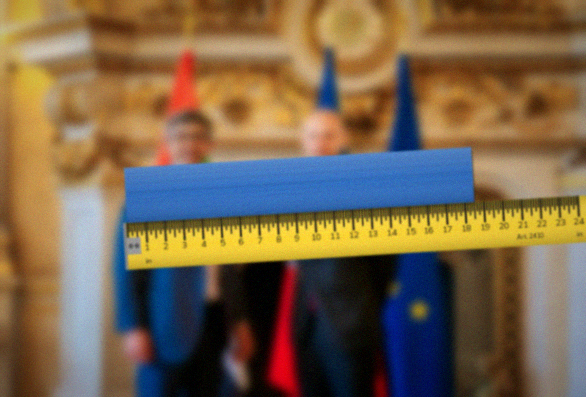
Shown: 18.5 in
